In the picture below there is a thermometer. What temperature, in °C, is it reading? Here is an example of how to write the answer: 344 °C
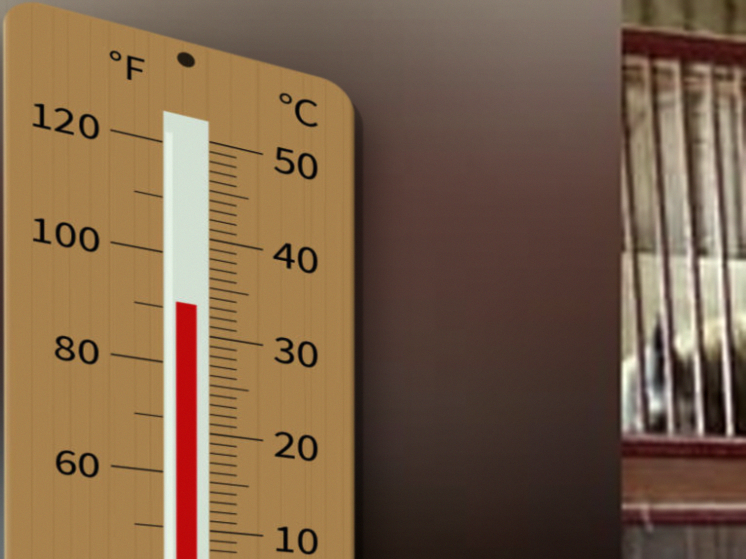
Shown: 33 °C
